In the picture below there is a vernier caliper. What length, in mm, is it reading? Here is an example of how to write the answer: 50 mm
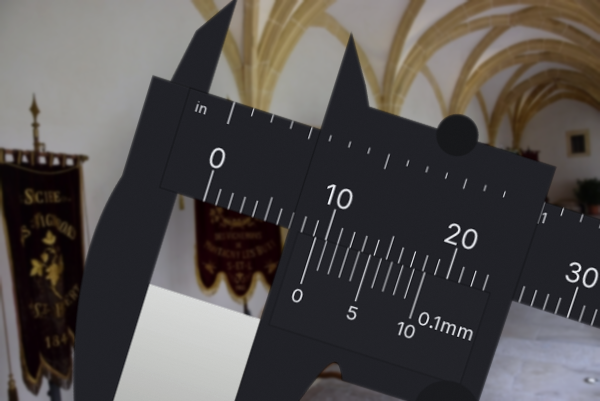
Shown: 9.2 mm
